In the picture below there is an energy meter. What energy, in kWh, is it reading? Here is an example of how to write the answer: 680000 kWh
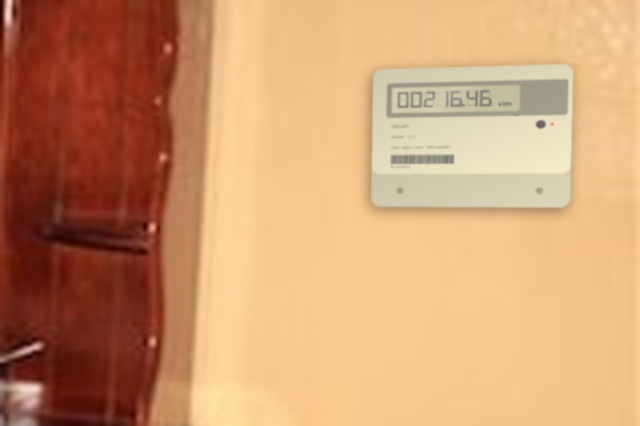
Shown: 216.46 kWh
